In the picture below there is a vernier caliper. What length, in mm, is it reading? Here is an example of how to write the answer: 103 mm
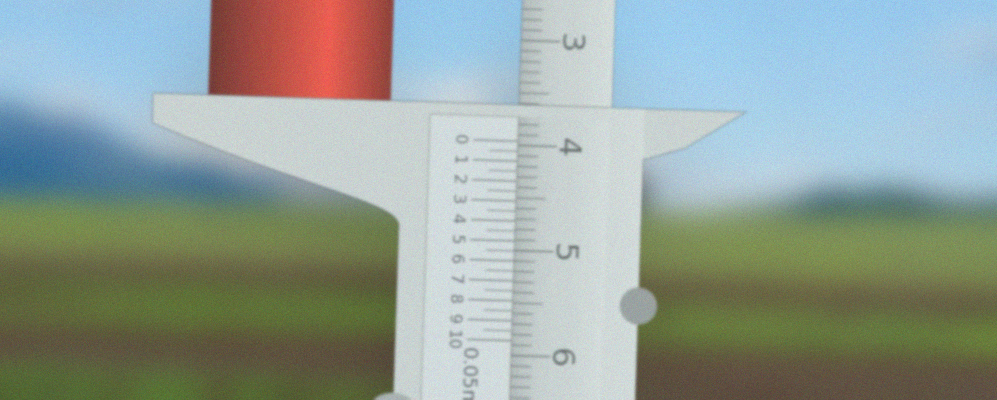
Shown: 39.6 mm
